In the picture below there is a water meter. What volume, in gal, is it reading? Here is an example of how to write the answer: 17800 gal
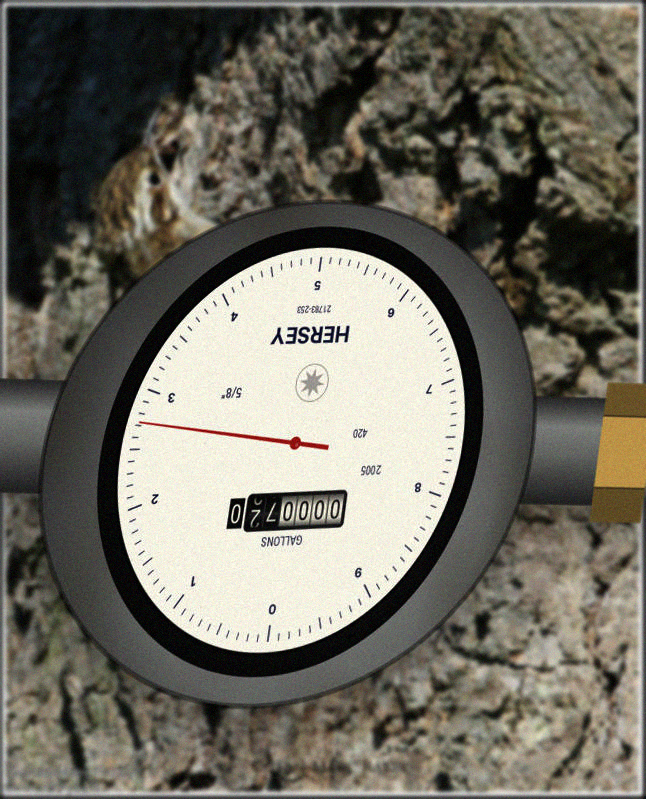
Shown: 722.7 gal
